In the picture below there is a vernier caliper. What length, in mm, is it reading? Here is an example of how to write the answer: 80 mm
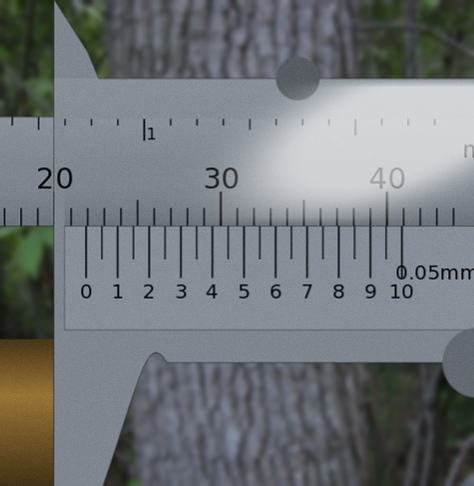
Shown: 21.9 mm
